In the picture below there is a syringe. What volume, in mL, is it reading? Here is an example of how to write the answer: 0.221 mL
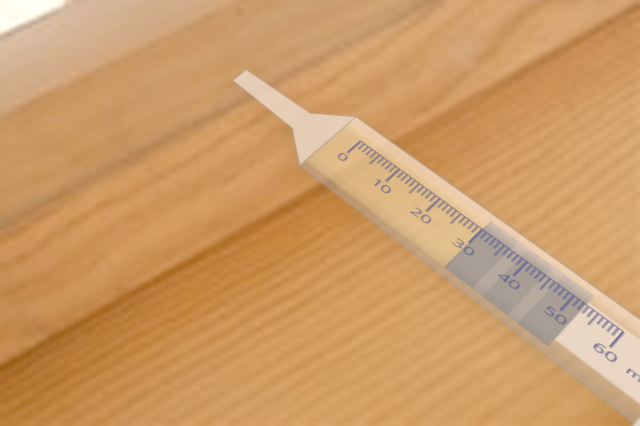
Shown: 30 mL
